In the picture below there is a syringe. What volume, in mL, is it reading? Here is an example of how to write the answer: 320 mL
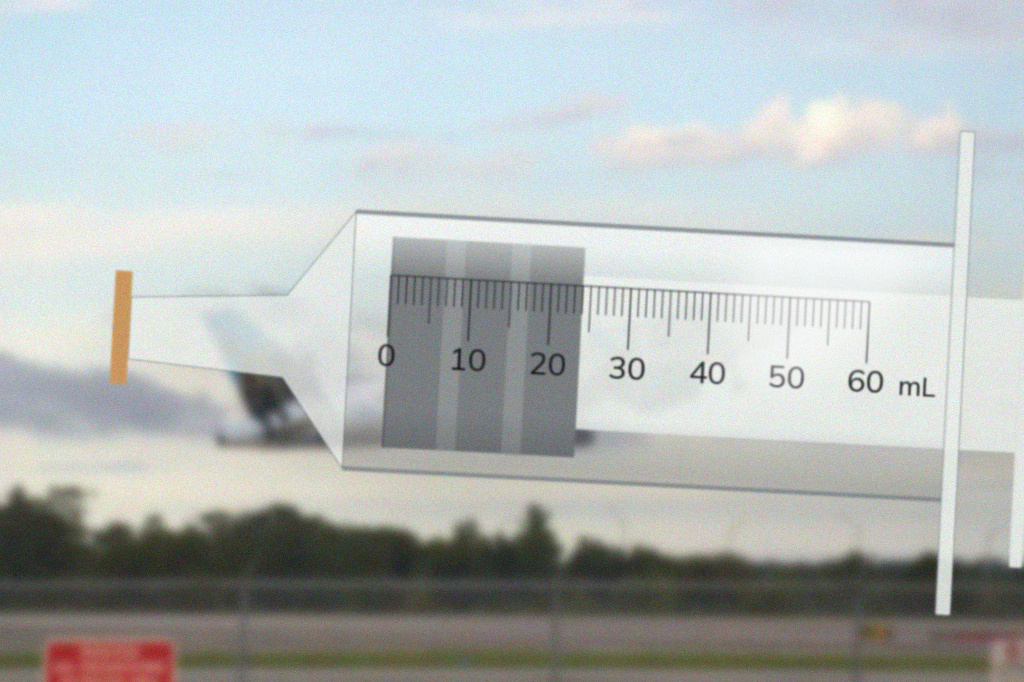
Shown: 0 mL
